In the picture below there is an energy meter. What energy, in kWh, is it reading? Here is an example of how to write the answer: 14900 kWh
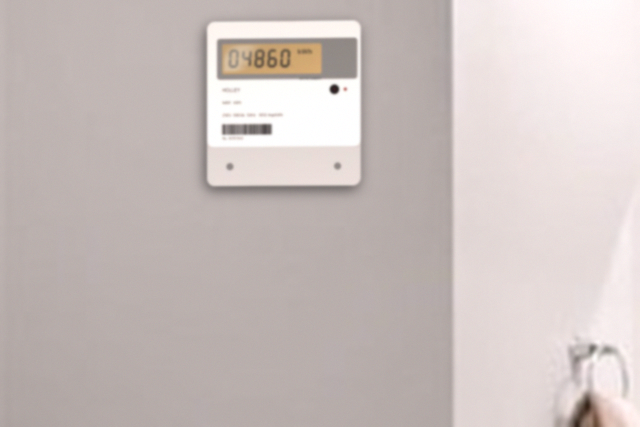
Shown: 4860 kWh
